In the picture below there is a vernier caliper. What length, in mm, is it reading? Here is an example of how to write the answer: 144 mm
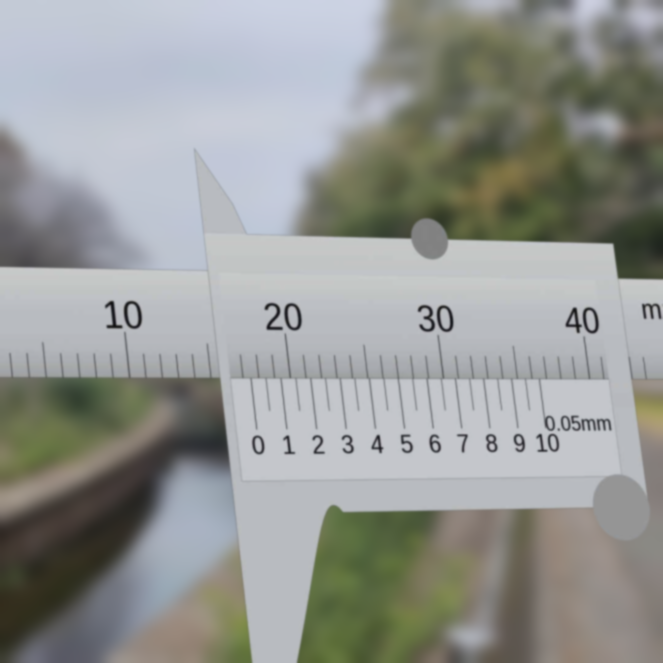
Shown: 17.5 mm
